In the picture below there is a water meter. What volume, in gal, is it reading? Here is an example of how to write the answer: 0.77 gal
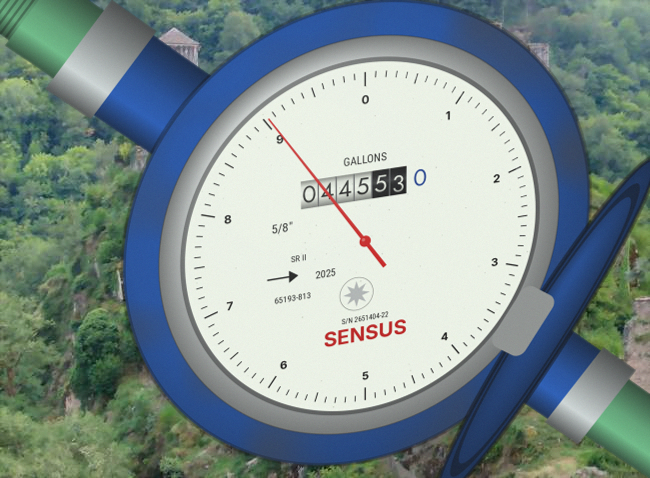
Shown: 445529.0 gal
